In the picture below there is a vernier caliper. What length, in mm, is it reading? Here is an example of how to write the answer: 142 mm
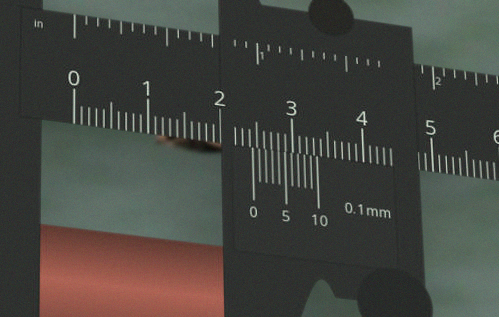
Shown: 24.4 mm
